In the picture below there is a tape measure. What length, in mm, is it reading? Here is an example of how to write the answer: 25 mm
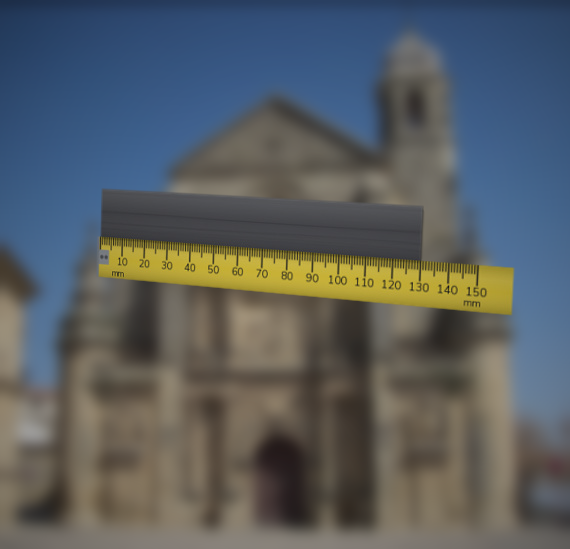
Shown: 130 mm
